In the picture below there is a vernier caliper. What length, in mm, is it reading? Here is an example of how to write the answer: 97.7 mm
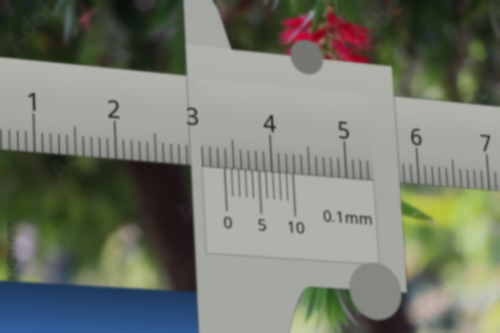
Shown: 33.8 mm
